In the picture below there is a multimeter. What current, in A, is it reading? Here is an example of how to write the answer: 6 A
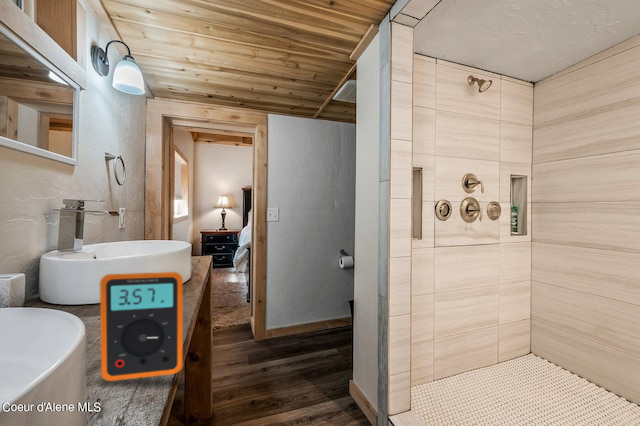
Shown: 3.57 A
